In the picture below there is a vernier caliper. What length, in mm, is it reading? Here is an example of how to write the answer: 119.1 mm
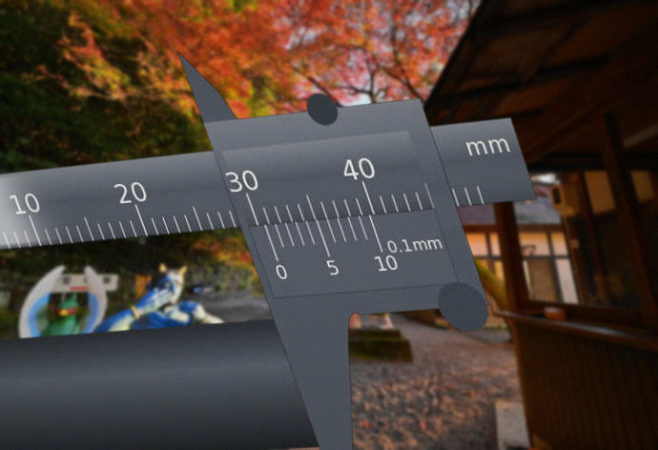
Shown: 30.6 mm
